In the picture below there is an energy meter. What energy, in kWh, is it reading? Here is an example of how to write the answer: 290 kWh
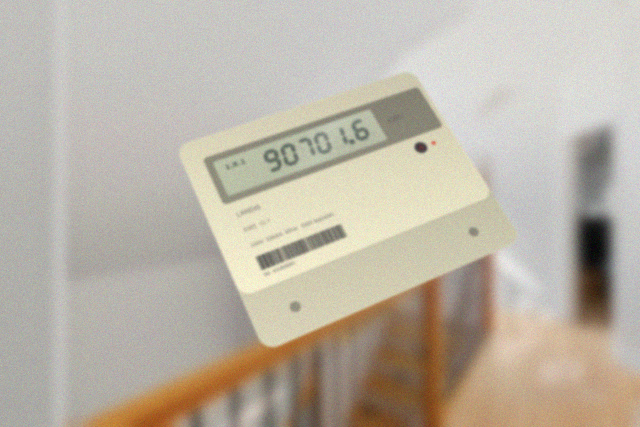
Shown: 90701.6 kWh
